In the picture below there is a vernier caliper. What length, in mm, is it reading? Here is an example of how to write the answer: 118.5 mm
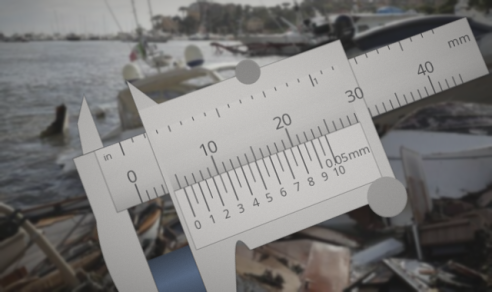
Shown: 5.4 mm
